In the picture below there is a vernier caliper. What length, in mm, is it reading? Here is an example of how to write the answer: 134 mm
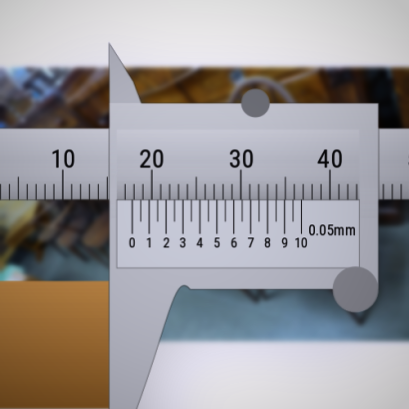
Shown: 17.8 mm
